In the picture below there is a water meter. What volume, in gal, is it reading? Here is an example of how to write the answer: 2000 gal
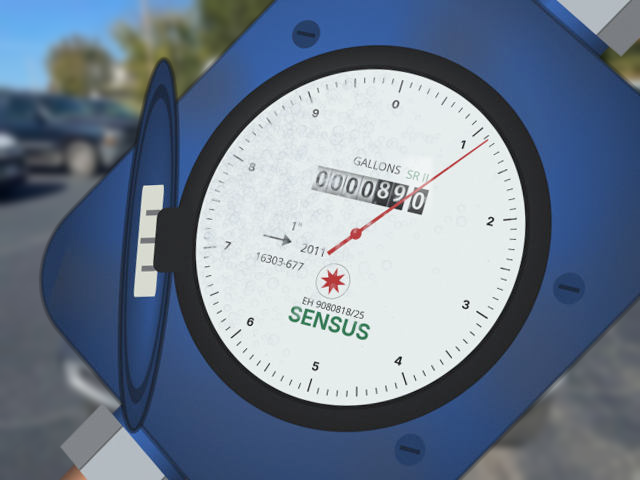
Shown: 891.1 gal
